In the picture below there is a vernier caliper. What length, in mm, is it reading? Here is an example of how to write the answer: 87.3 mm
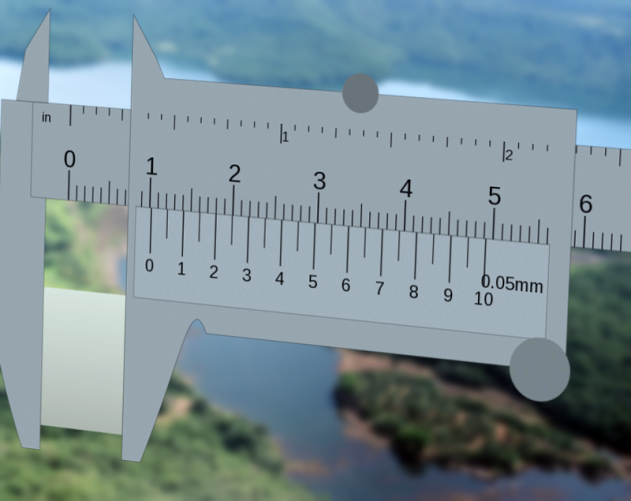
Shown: 10.2 mm
